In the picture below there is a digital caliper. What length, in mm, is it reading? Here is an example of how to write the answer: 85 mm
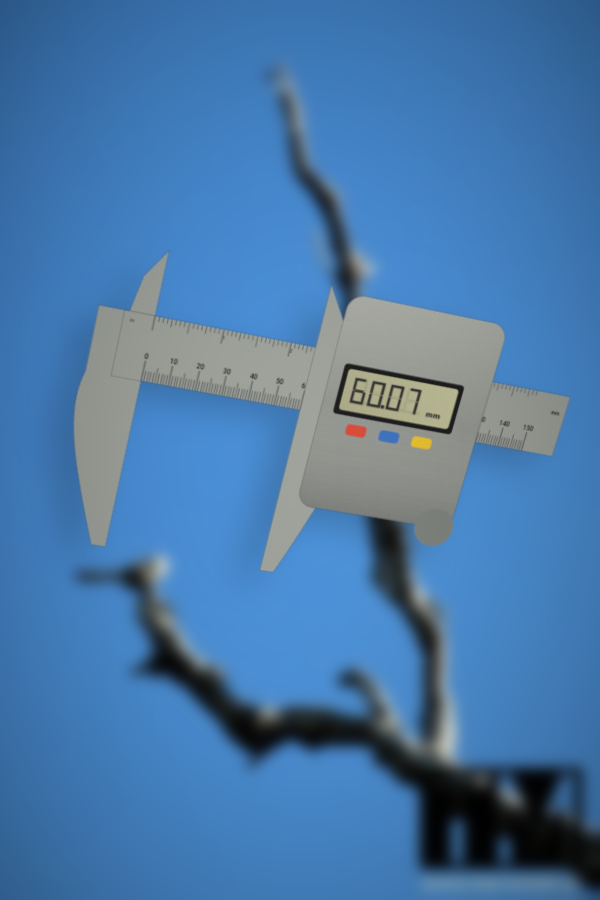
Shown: 60.07 mm
